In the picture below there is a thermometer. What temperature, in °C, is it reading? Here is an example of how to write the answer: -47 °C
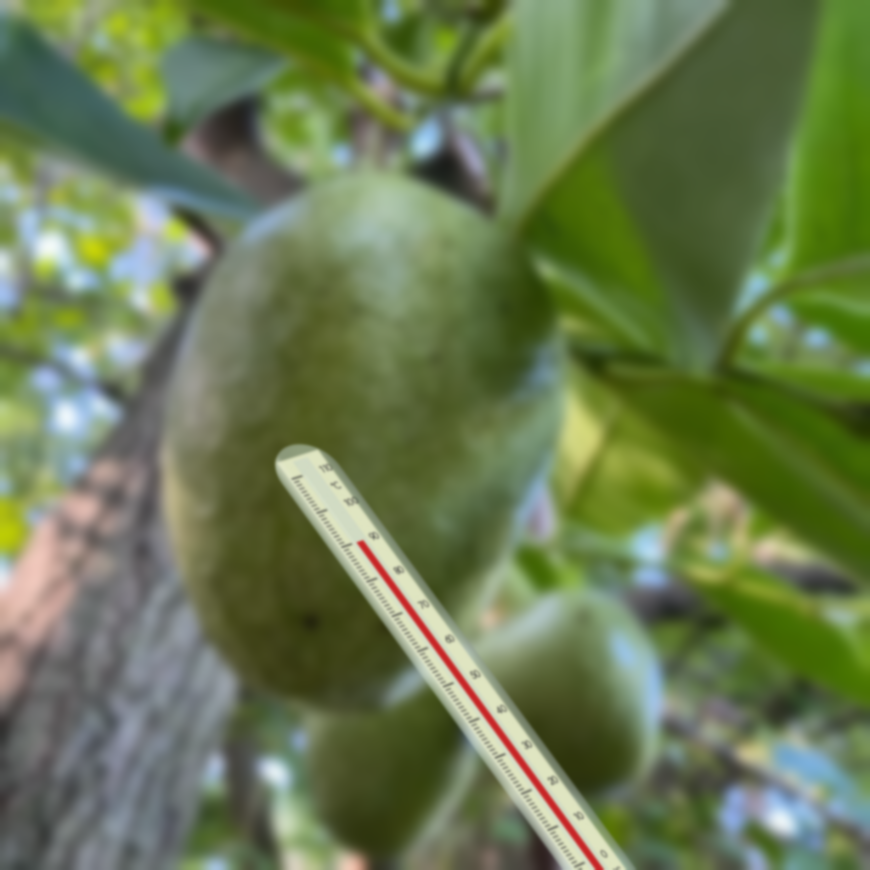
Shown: 90 °C
